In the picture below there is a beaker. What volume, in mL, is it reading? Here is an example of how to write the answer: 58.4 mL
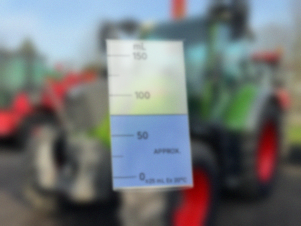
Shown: 75 mL
